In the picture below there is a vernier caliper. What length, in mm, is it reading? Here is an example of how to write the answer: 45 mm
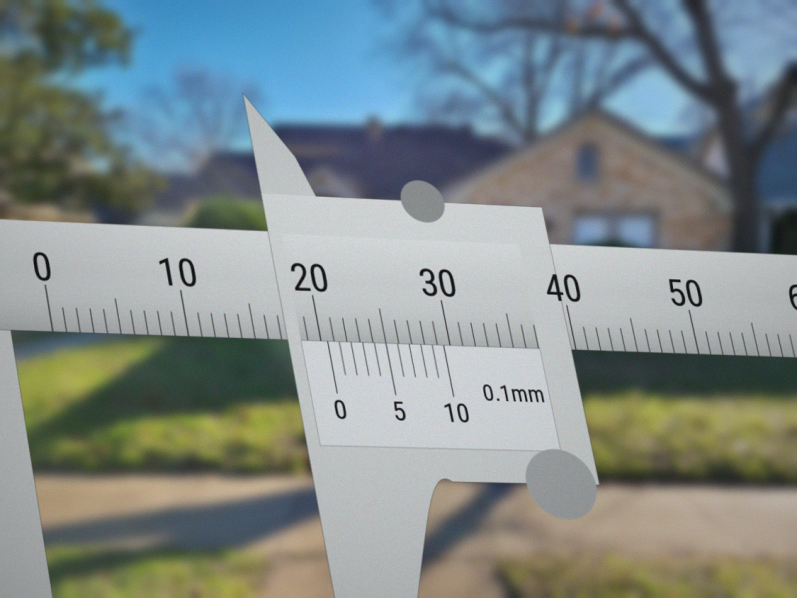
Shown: 20.5 mm
